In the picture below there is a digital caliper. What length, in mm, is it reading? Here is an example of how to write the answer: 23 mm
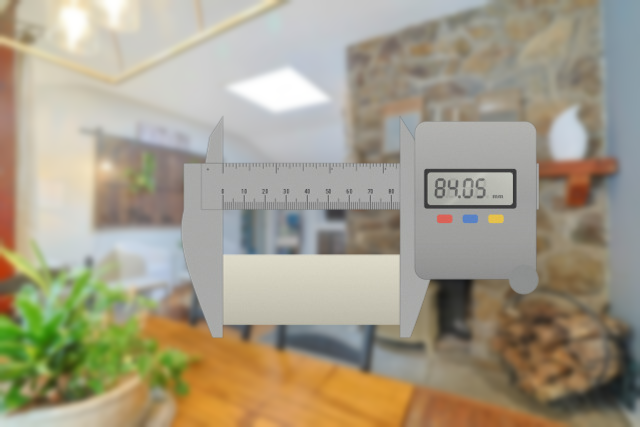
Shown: 84.05 mm
